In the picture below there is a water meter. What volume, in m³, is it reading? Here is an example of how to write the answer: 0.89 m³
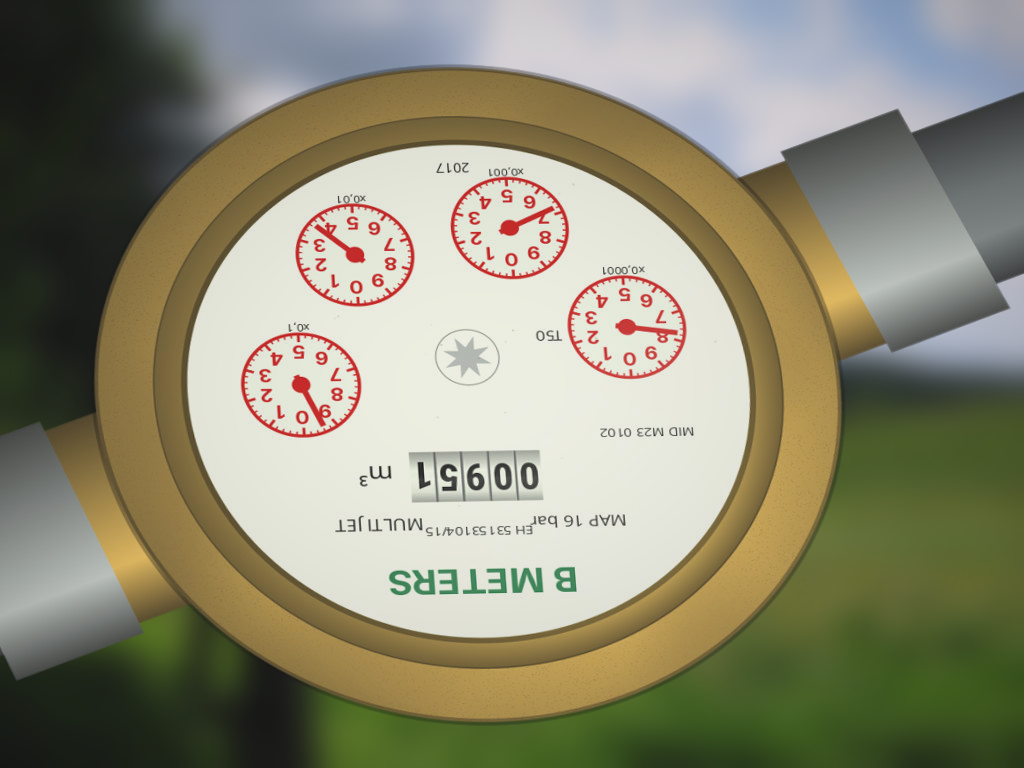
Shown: 950.9367 m³
